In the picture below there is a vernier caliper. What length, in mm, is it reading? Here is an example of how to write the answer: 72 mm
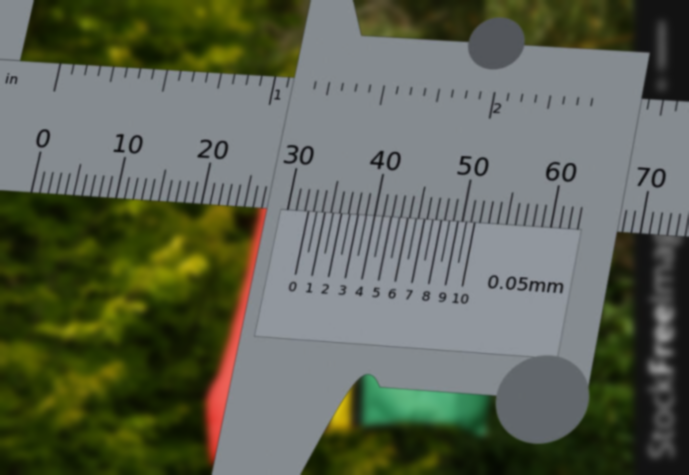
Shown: 32.4 mm
